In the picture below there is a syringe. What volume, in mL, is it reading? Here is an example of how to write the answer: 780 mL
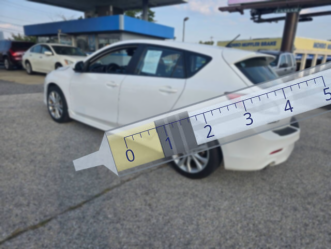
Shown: 0.8 mL
